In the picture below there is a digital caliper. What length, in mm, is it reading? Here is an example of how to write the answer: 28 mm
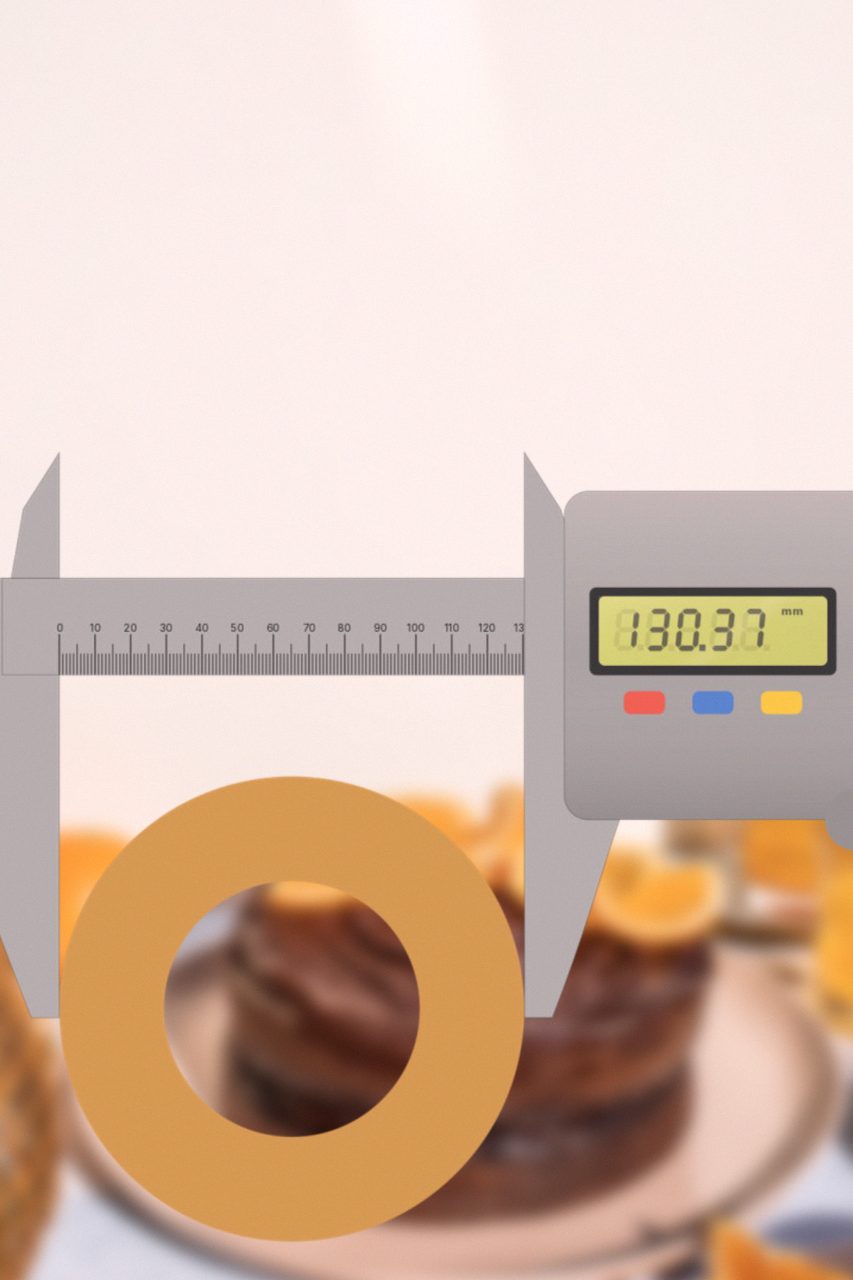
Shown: 130.37 mm
